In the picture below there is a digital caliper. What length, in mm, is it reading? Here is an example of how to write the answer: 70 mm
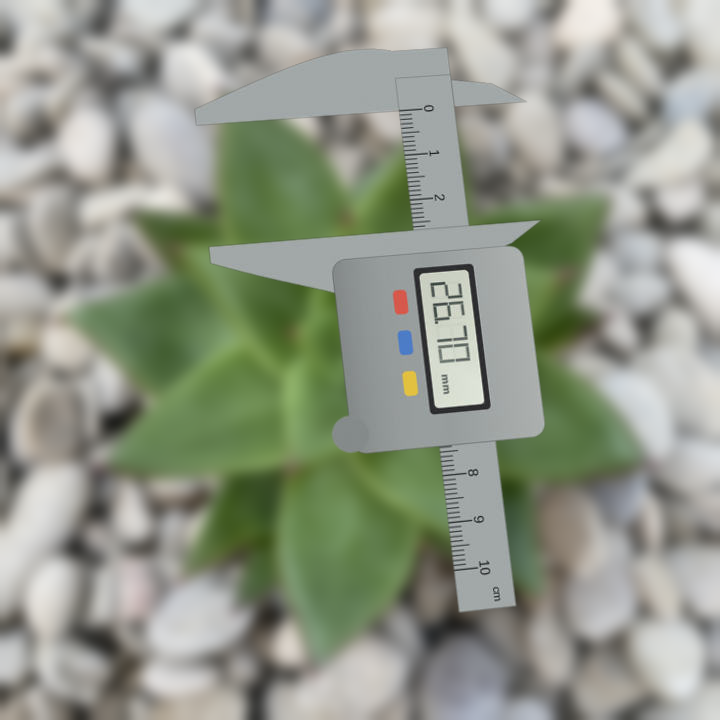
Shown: 26.70 mm
